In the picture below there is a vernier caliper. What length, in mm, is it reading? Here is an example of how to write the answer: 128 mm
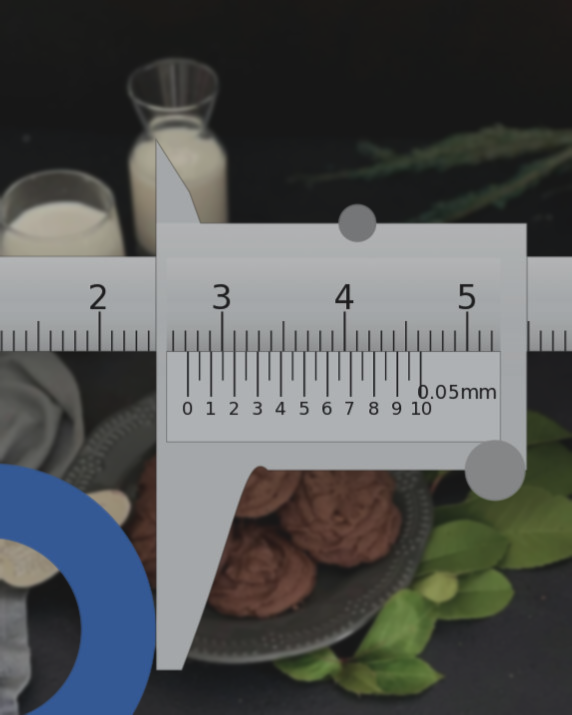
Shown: 27.2 mm
